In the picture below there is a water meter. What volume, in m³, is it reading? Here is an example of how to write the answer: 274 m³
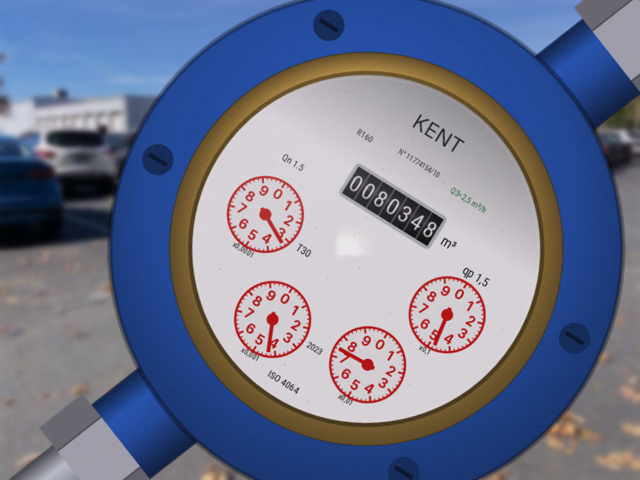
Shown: 80348.4743 m³
